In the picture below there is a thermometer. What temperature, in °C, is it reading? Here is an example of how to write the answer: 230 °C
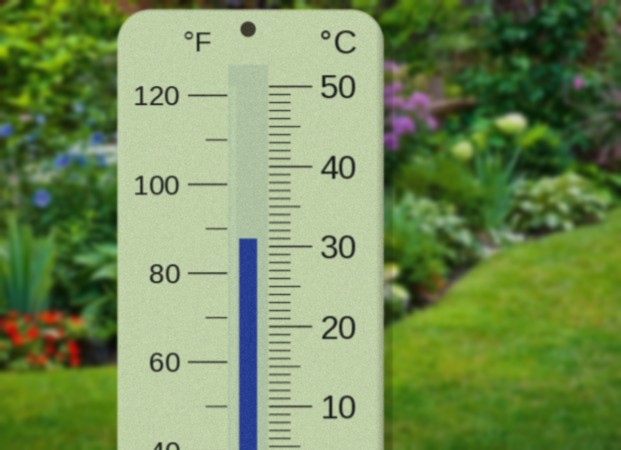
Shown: 31 °C
